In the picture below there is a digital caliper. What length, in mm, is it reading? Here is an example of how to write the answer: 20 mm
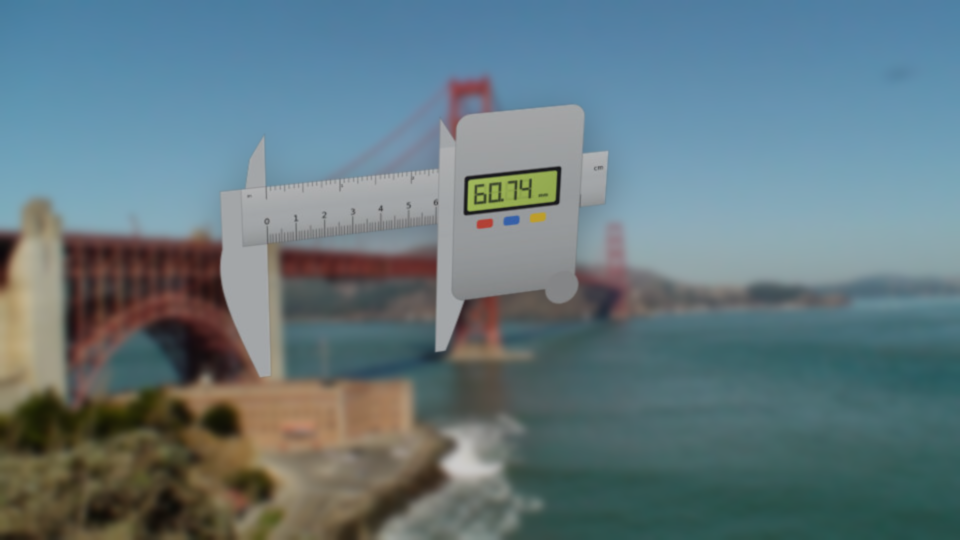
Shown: 60.74 mm
